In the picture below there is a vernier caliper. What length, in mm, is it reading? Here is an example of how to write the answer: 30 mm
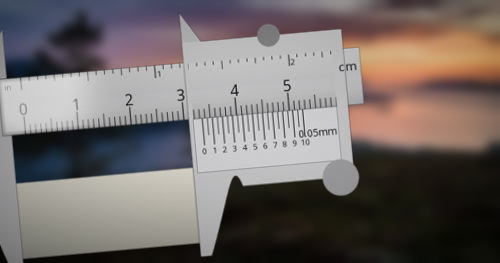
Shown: 33.5 mm
